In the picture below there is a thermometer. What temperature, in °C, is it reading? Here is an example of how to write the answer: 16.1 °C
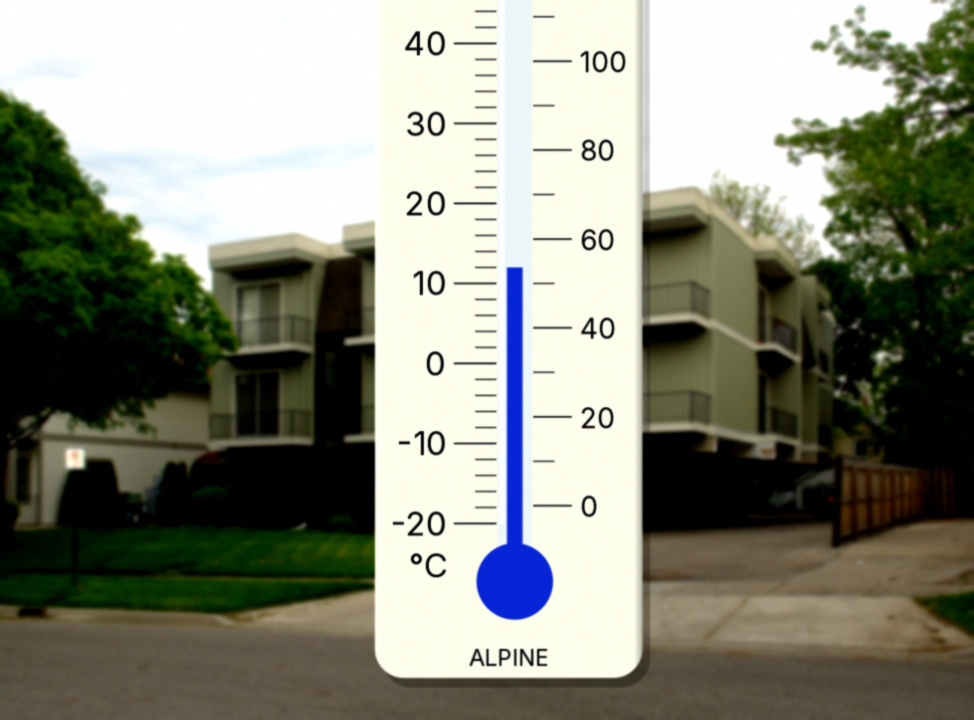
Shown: 12 °C
